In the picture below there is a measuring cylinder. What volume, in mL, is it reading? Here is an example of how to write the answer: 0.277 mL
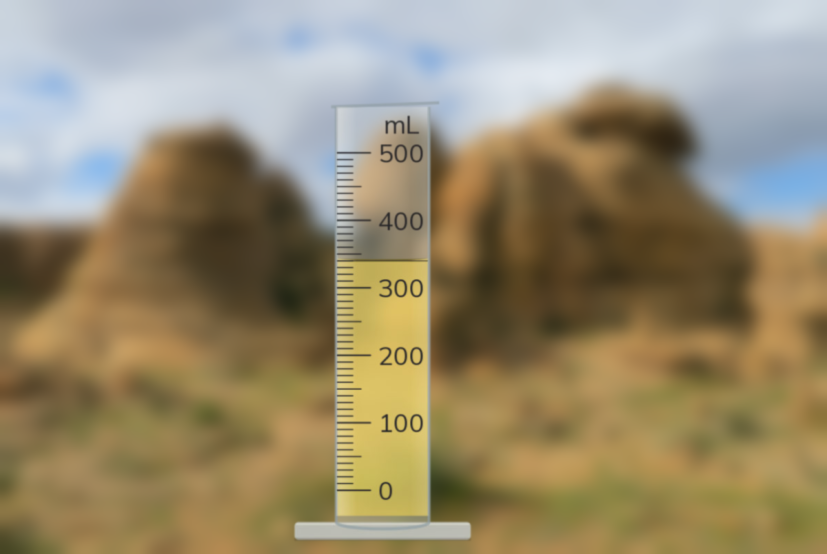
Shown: 340 mL
